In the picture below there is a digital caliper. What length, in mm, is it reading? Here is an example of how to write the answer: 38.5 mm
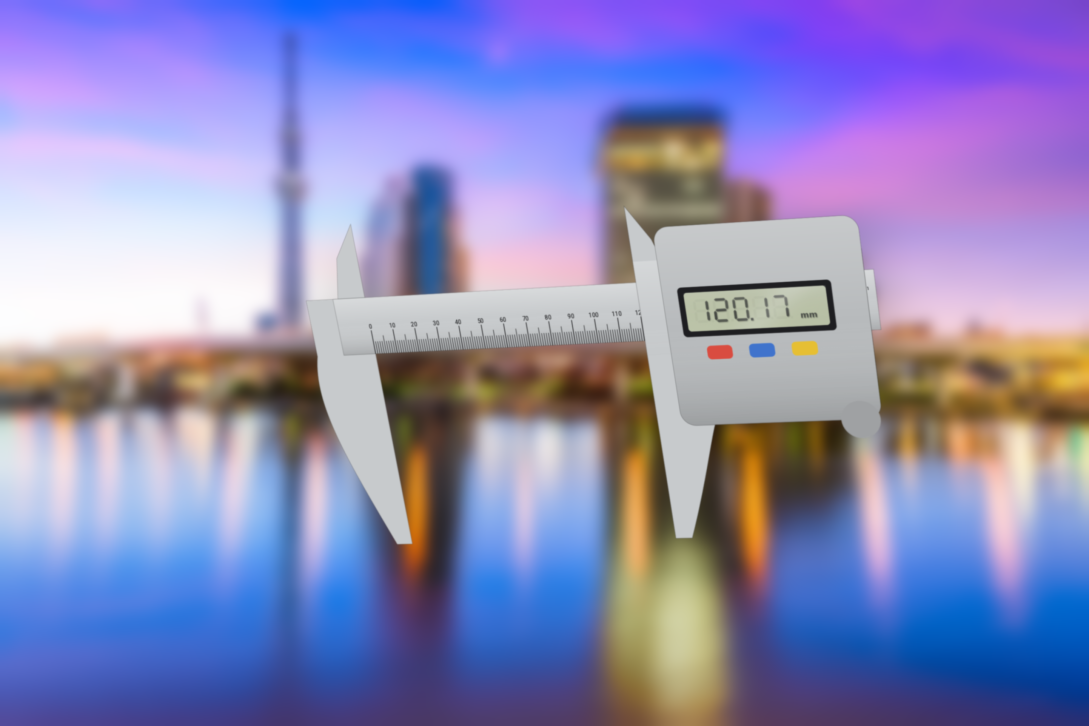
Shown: 120.17 mm
